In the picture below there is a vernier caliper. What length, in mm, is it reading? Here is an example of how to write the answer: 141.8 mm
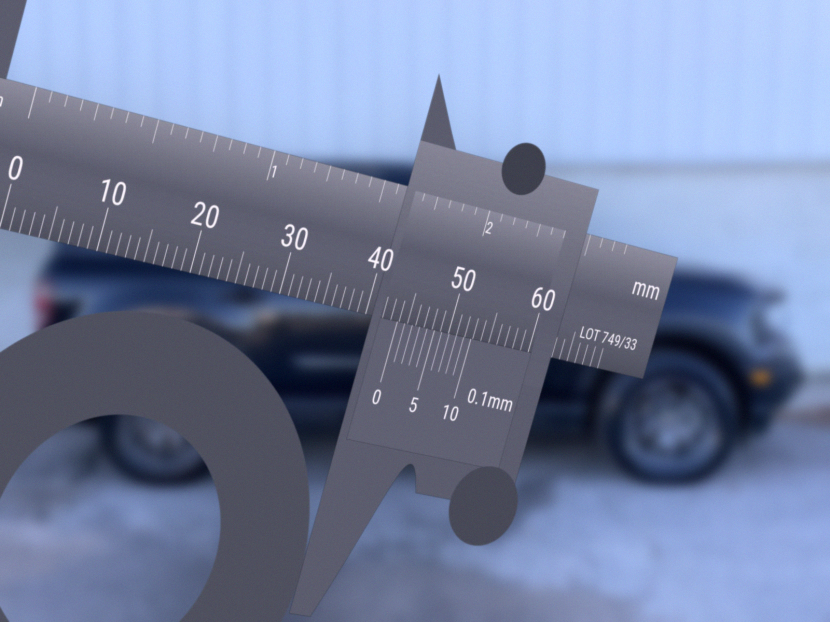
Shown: 43.8 mm
